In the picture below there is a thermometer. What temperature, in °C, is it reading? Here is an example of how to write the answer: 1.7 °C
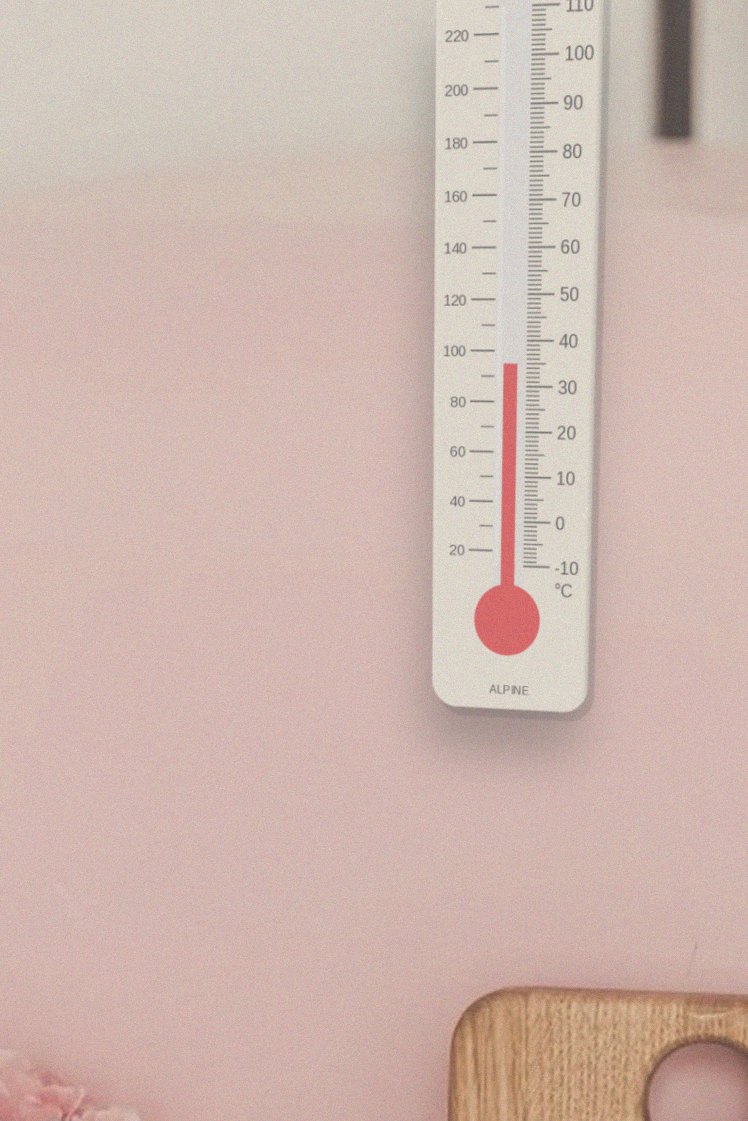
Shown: 35 °C
